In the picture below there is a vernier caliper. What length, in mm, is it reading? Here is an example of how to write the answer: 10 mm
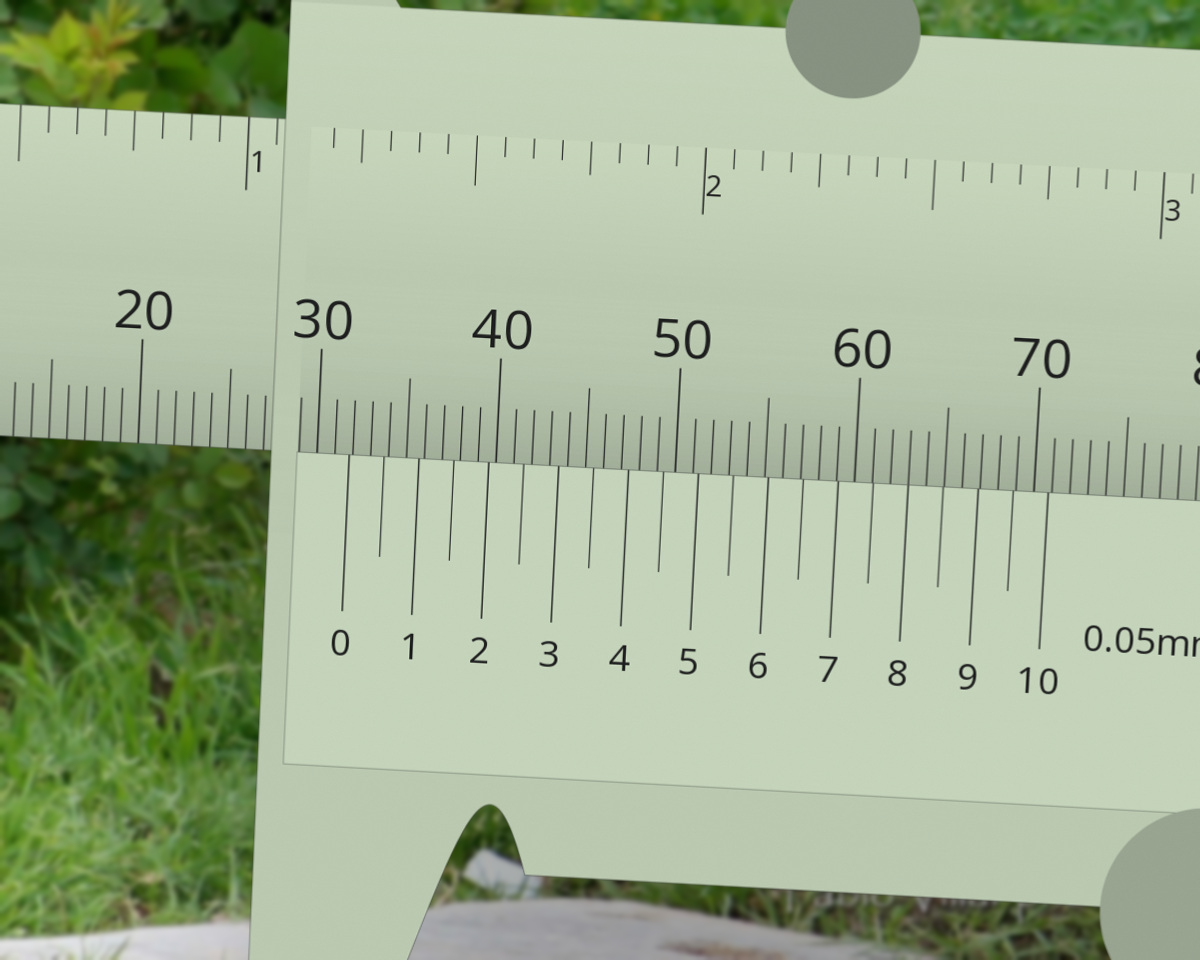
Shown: 31.8 mm
